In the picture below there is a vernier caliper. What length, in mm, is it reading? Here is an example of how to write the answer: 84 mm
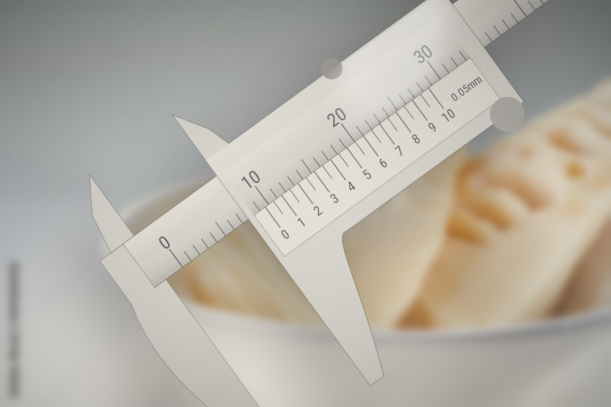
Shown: 9.6 mm
